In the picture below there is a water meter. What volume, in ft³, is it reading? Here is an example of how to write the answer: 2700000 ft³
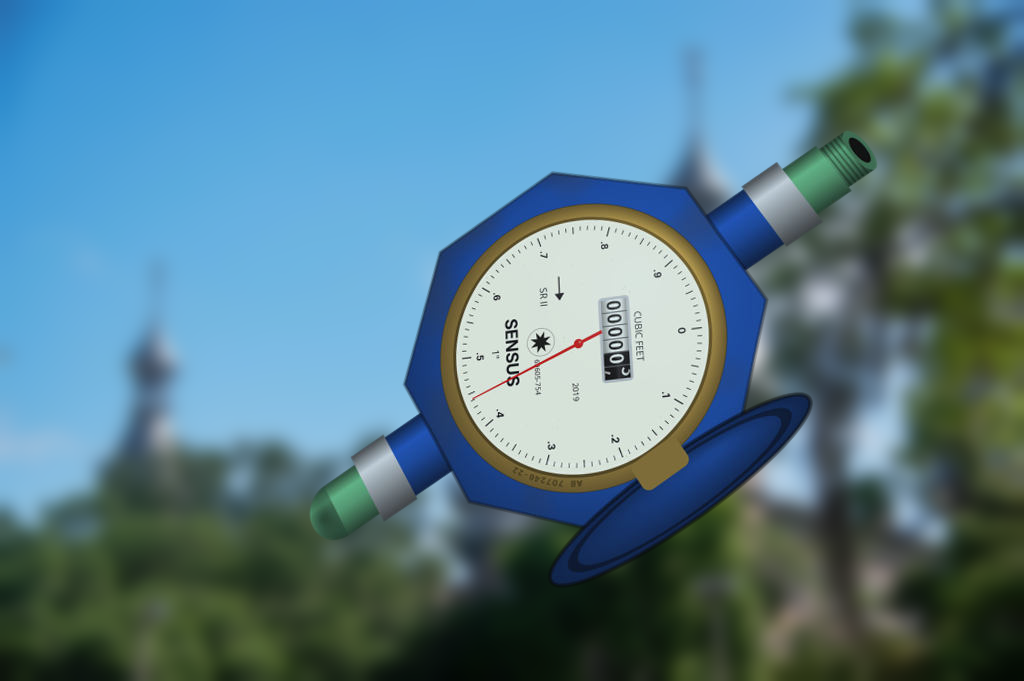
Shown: 3.44 ft³
